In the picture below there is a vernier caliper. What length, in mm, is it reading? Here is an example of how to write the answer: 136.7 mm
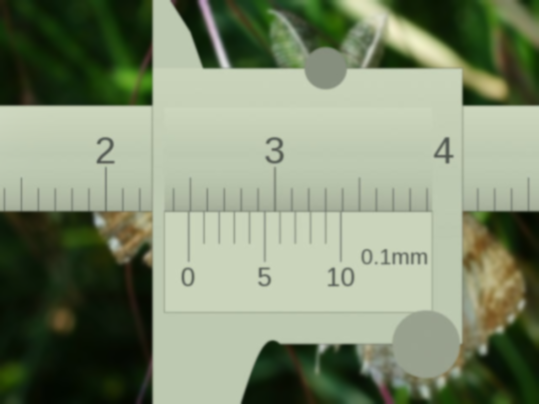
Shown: 24.9 mm
